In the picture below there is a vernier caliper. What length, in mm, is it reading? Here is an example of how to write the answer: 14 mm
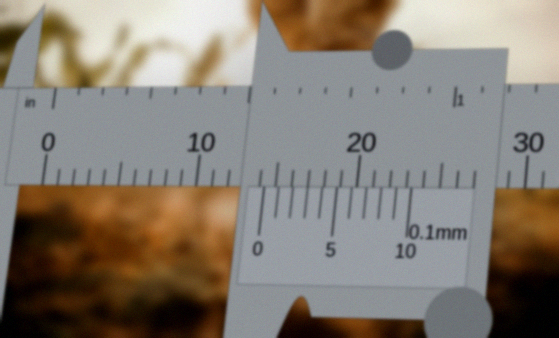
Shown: 14.3 mm
